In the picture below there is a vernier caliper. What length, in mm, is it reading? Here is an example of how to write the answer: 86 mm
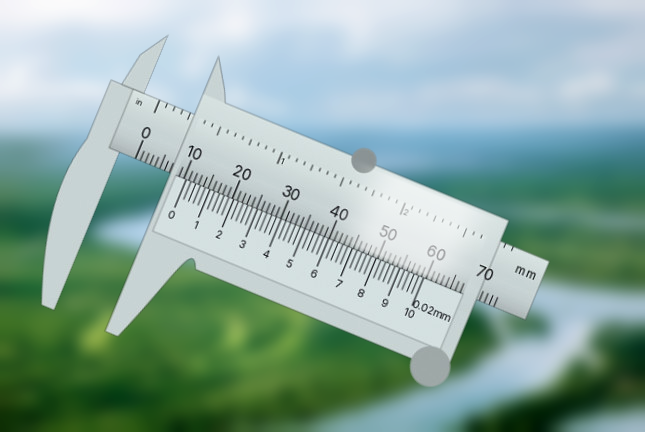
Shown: 10.5 mm
